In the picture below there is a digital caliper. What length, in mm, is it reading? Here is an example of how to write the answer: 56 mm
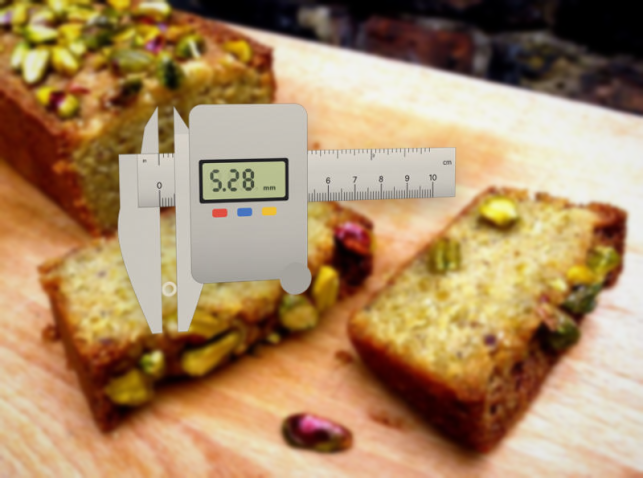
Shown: 5.28 mm
